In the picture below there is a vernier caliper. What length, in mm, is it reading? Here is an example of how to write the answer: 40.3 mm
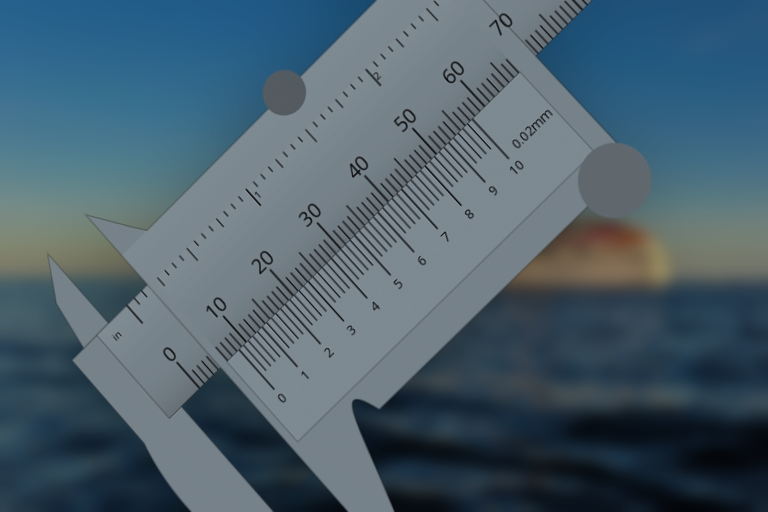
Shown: 8.4 mm
